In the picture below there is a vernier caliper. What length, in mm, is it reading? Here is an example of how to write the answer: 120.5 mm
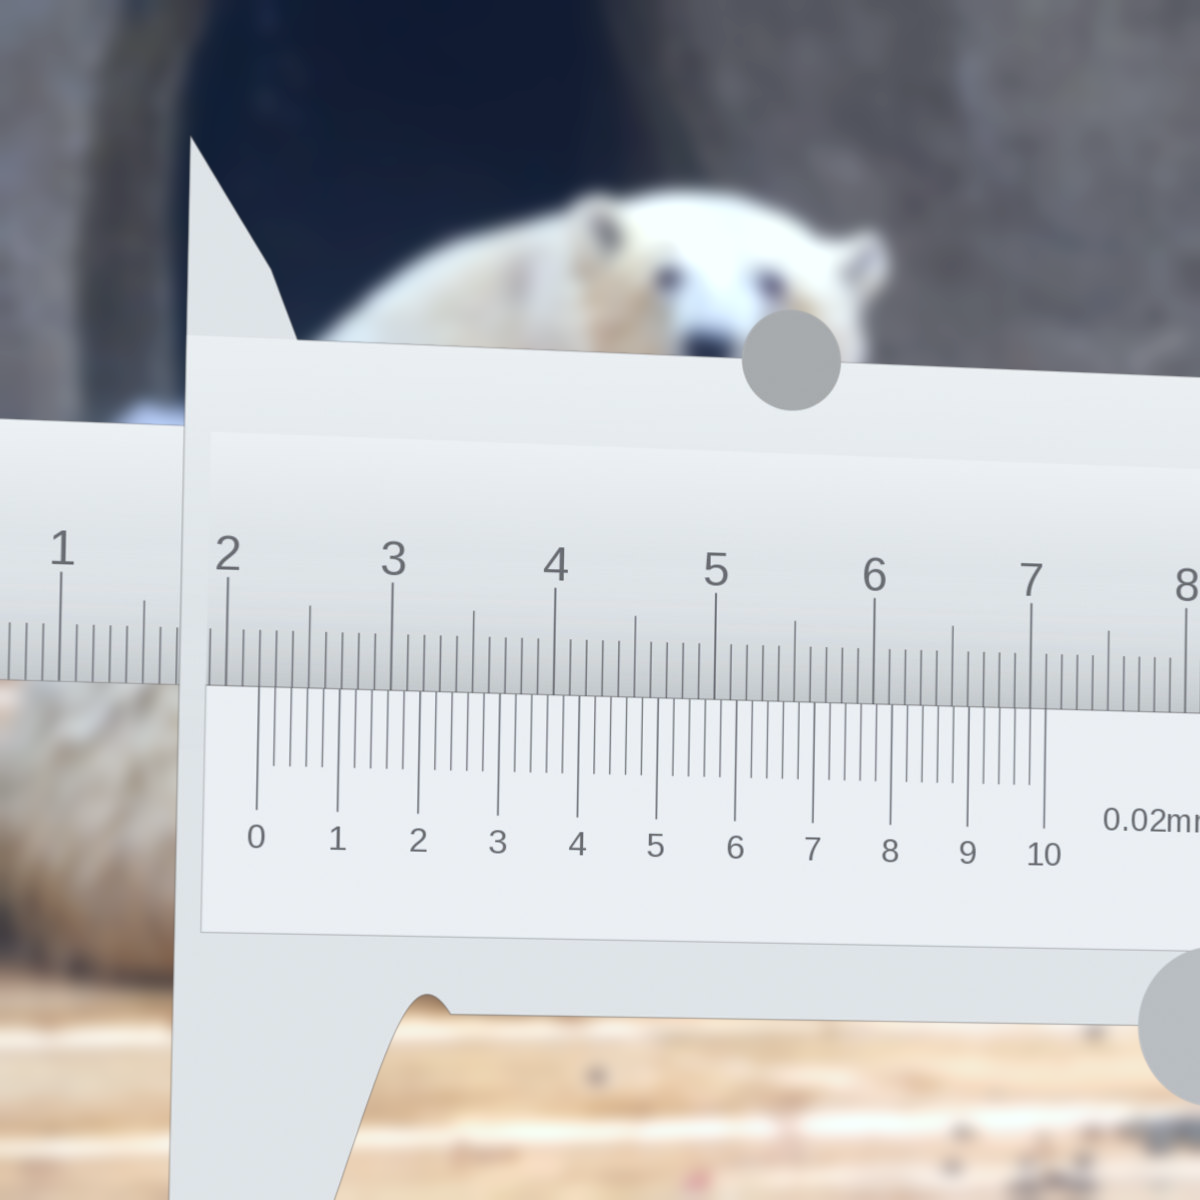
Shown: 22.0 mm
